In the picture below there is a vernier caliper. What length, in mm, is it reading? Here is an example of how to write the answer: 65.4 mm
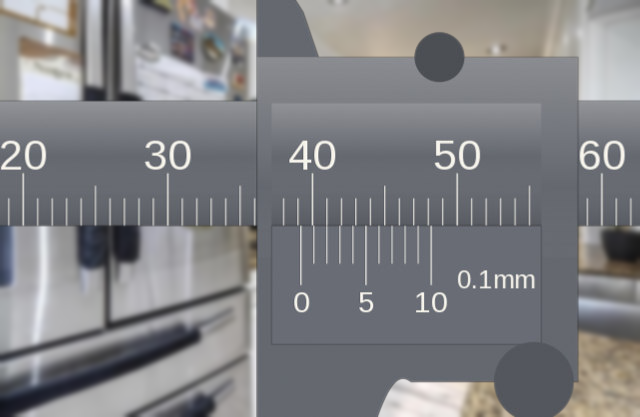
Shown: 39.2 mm
